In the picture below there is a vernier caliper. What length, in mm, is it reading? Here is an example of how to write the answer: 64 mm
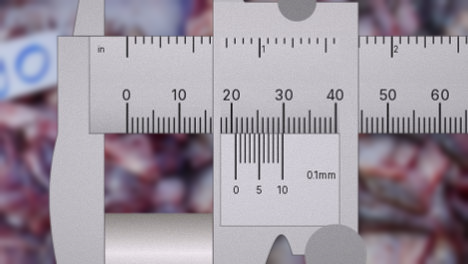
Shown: 20.8 mm
